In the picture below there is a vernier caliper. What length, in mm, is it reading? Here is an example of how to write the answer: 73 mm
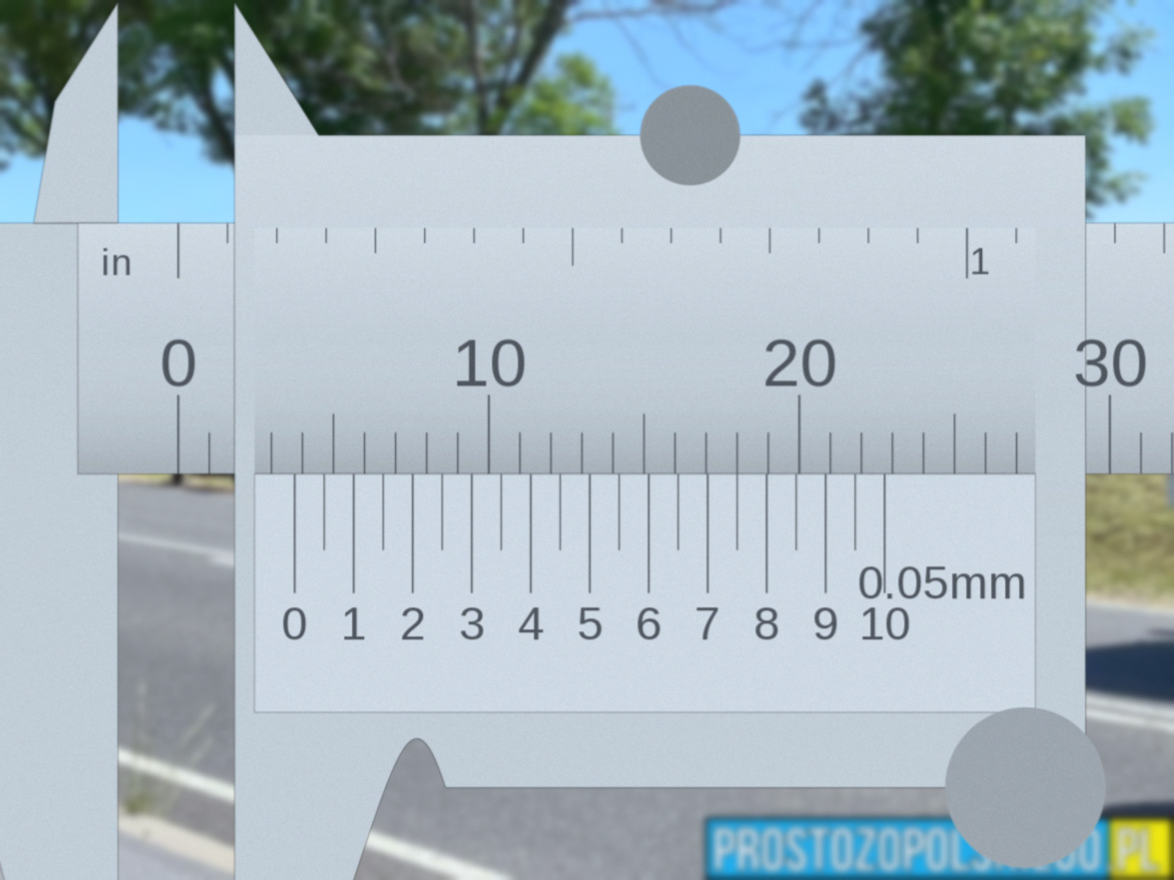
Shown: 3.75 mm
